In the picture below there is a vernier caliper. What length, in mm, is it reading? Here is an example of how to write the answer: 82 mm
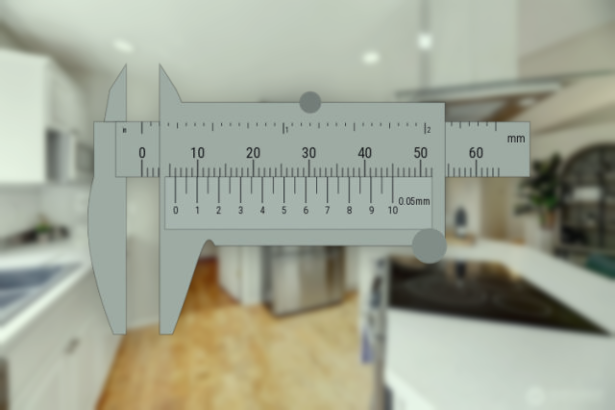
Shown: 6.0 mm
